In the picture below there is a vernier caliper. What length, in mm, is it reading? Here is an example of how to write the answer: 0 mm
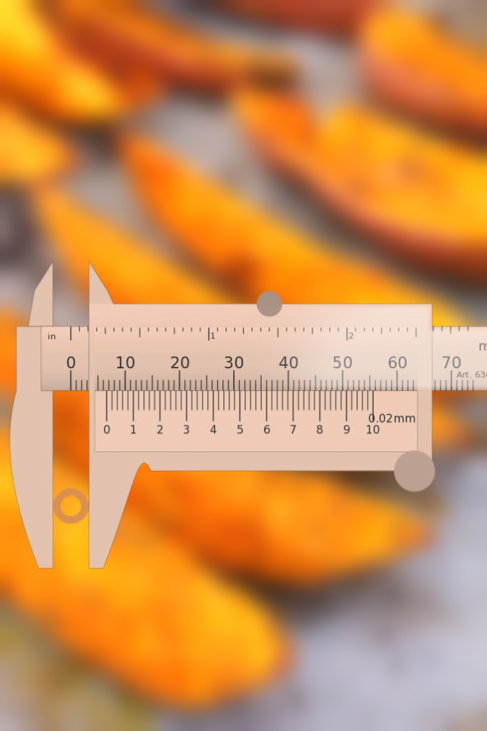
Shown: 6.6 mm
